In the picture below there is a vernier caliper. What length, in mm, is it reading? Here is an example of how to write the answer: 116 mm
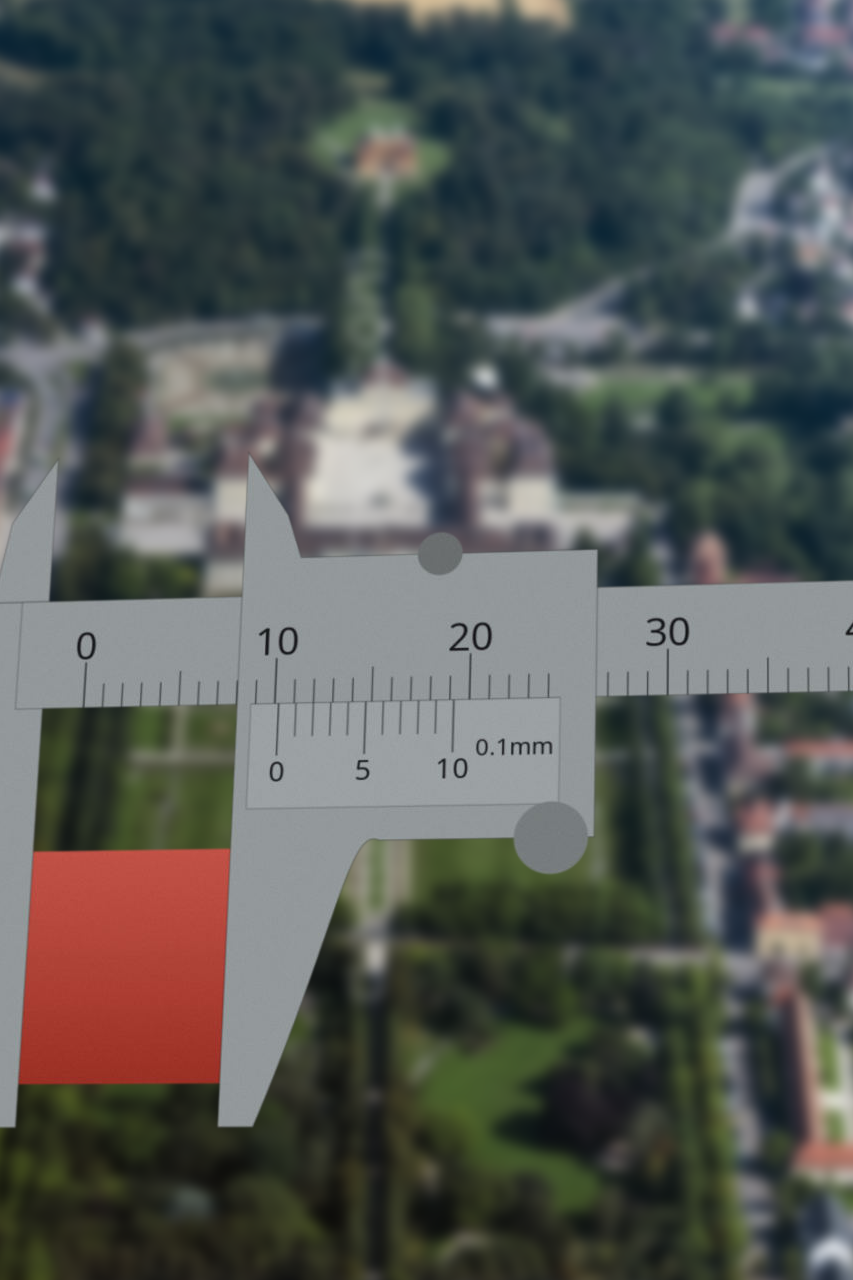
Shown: 10.2 mm
